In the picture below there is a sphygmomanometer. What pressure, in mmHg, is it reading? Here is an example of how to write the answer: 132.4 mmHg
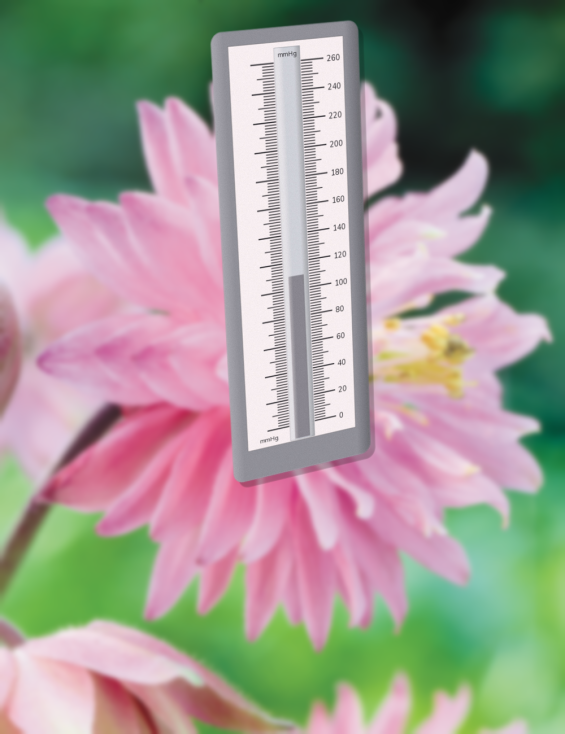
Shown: 110 mmHg
